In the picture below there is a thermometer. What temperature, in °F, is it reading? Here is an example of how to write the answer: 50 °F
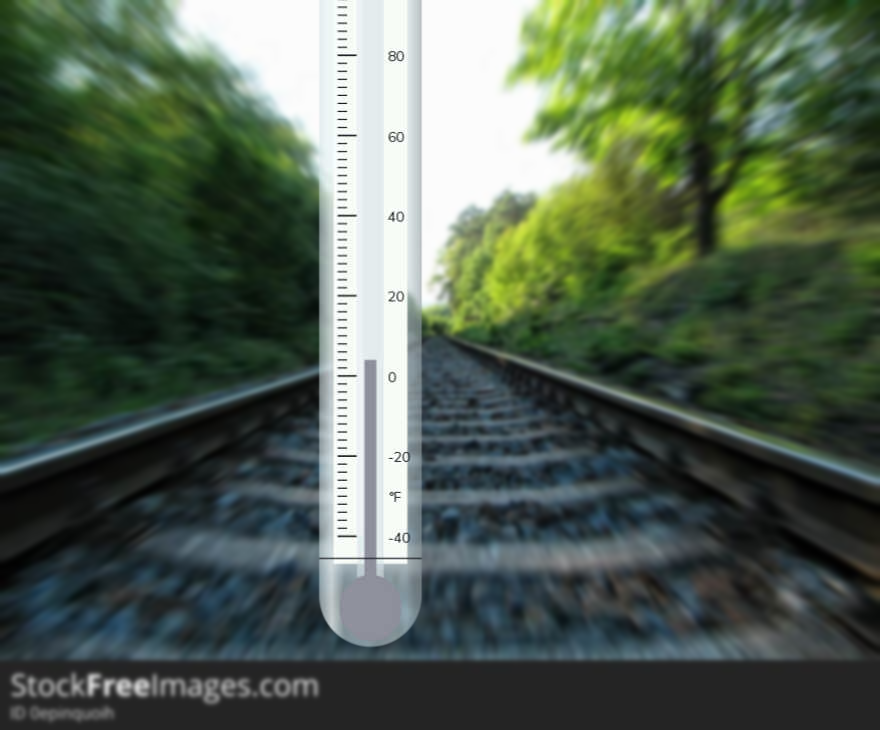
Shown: 4 °F
